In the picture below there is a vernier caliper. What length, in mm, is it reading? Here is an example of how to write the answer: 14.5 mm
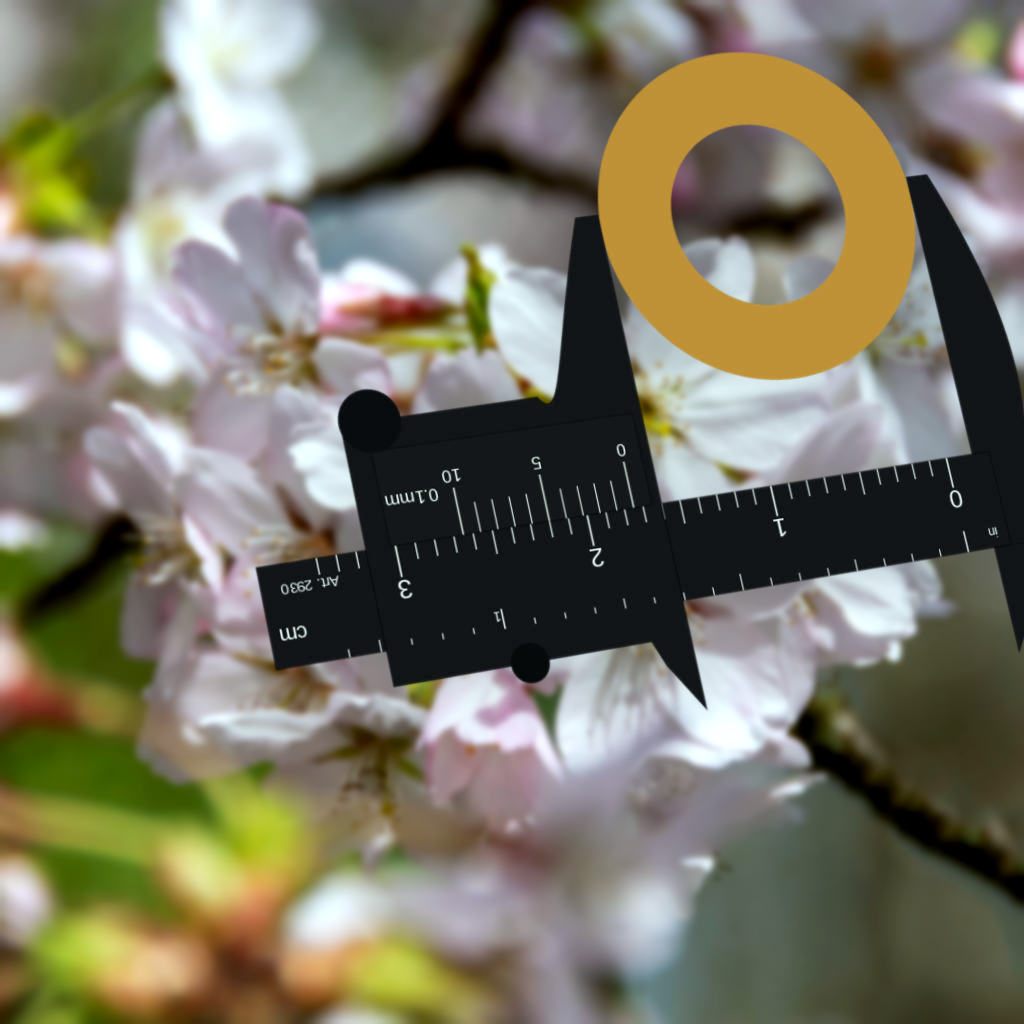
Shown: 17.5 mm
